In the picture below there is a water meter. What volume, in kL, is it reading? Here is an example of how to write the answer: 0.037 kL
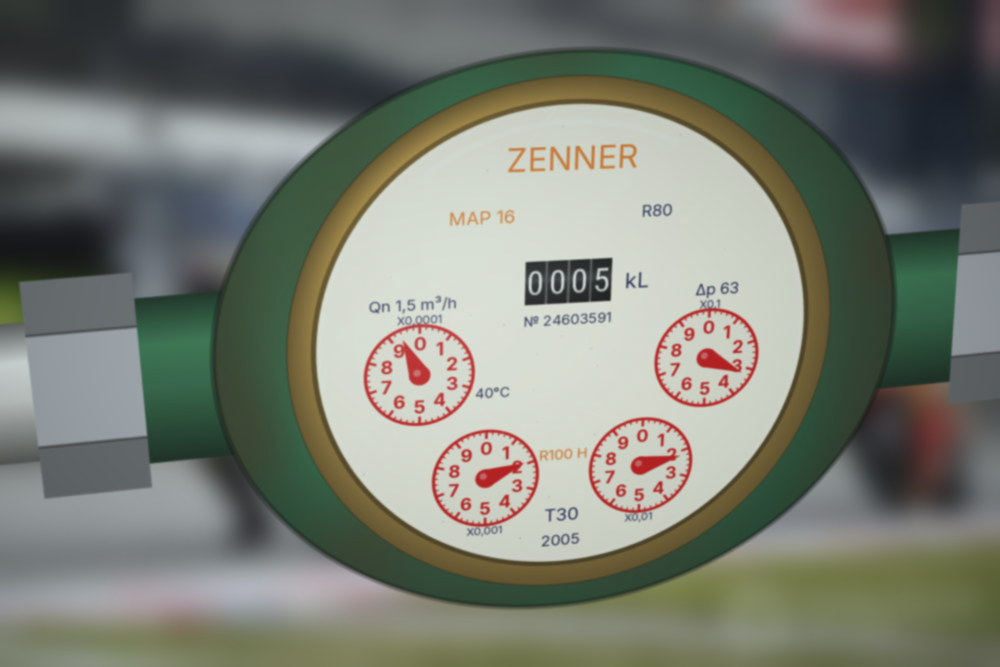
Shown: 5.3219 kL
